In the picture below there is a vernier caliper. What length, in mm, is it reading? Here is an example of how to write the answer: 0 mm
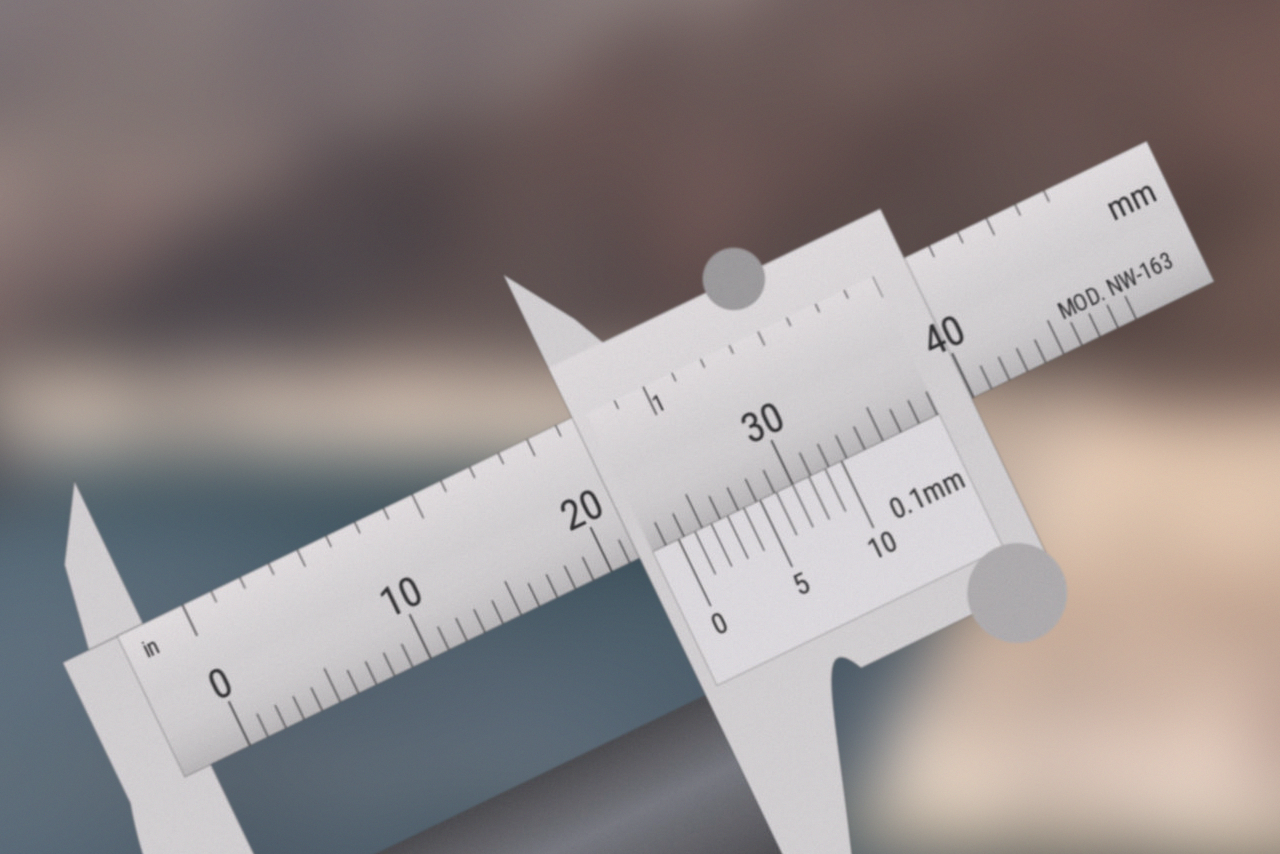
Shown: 23.7 mm
